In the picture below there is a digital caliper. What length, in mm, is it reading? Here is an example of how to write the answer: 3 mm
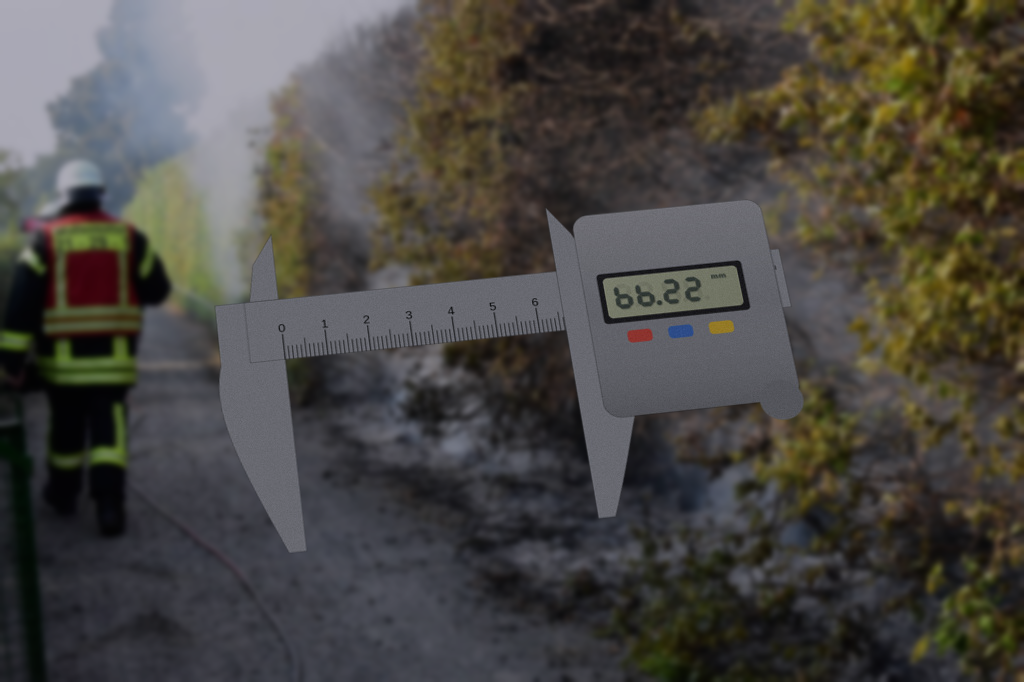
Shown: 66.22 mm
